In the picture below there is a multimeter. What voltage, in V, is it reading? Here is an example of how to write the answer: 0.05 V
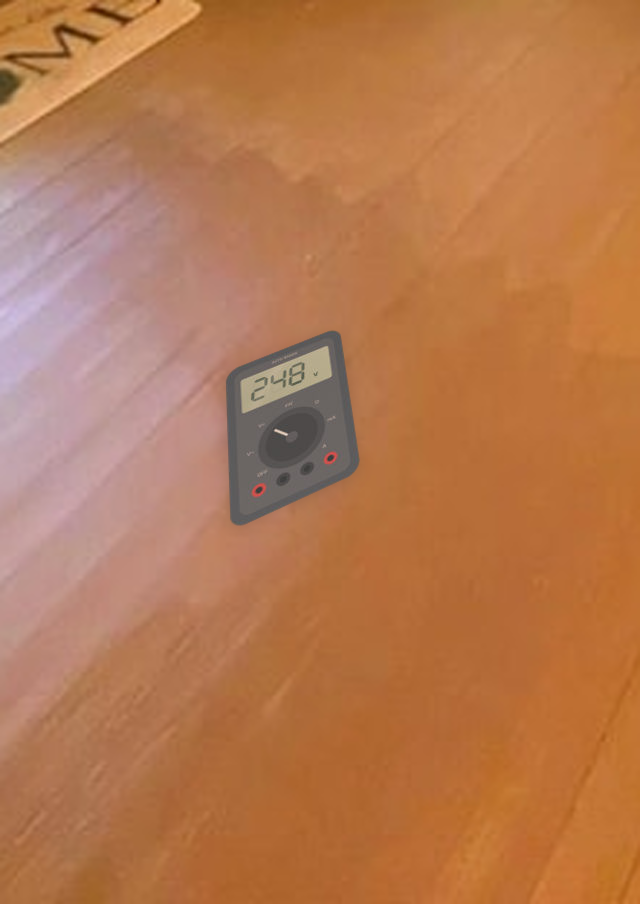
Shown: 248 V
